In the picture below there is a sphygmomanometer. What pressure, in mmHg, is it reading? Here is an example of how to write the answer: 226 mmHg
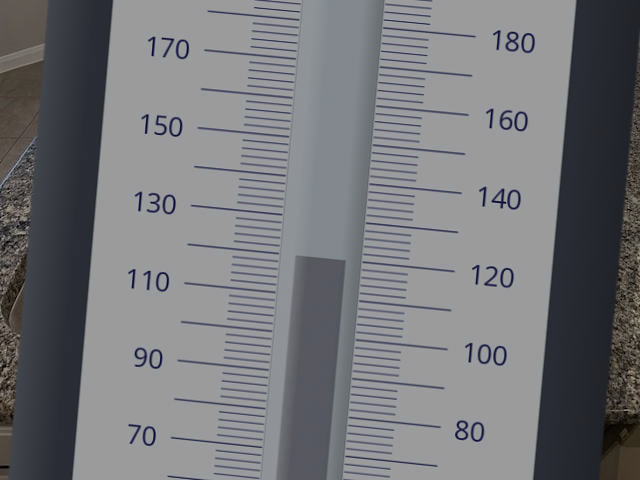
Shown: 120 mmHg
